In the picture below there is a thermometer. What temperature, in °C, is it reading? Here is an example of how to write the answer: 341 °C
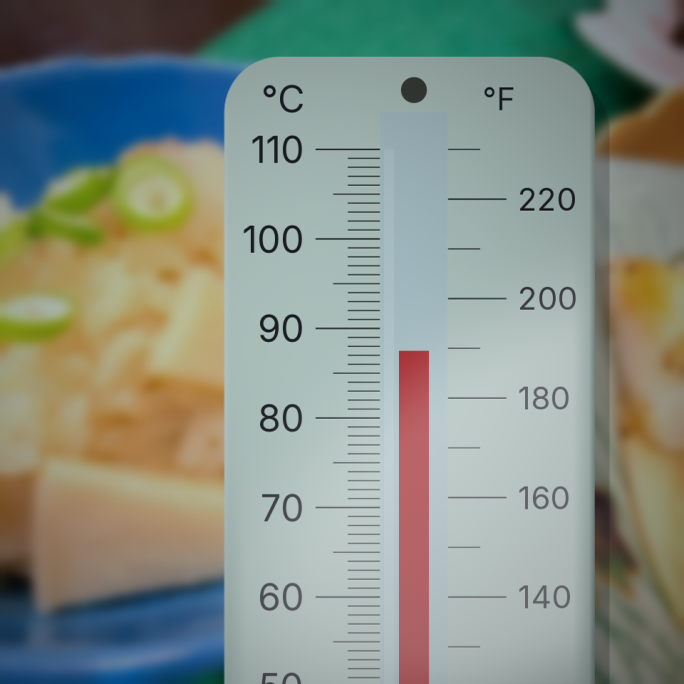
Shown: 87.5 °C
